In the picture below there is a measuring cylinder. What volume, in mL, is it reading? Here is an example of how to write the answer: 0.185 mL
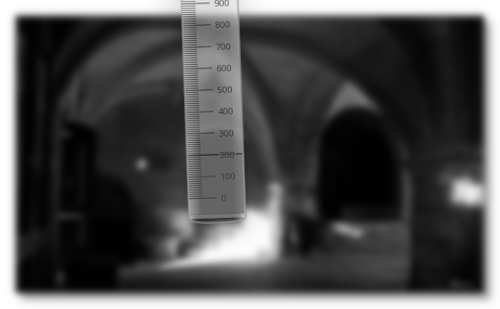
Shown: 200 mL
